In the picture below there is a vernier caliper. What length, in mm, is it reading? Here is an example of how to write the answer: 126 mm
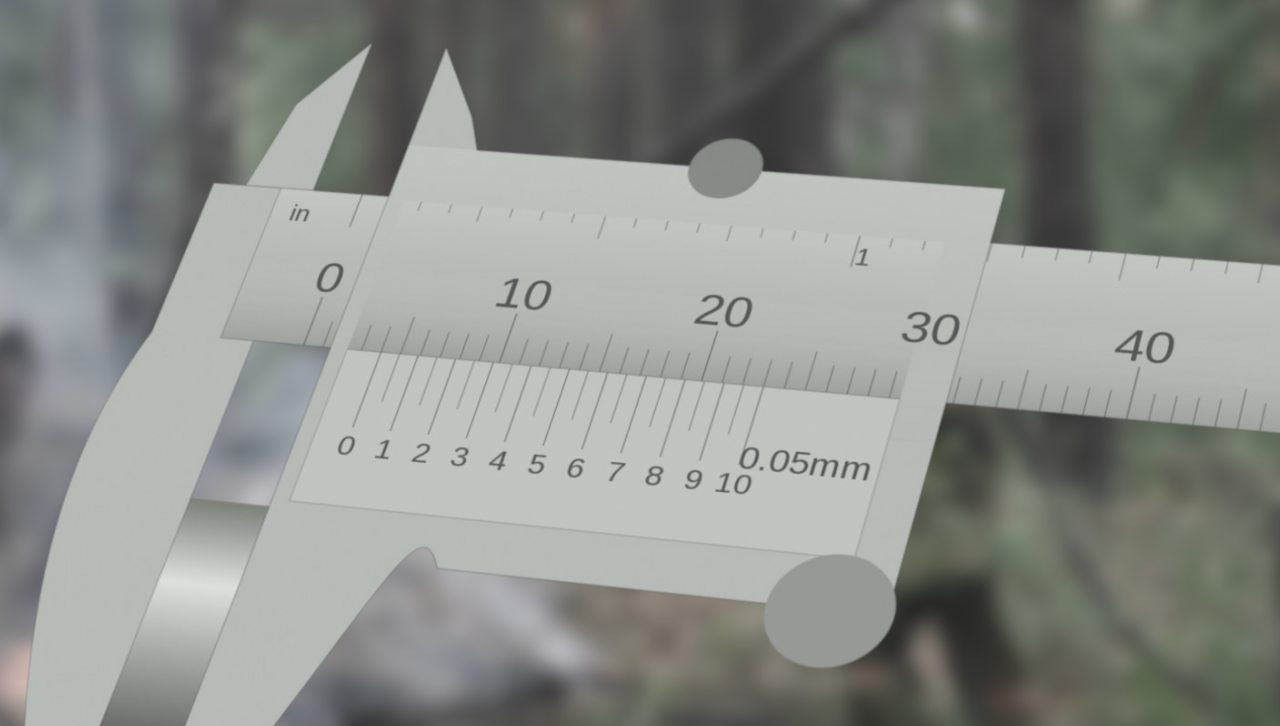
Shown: 4.0 mm
